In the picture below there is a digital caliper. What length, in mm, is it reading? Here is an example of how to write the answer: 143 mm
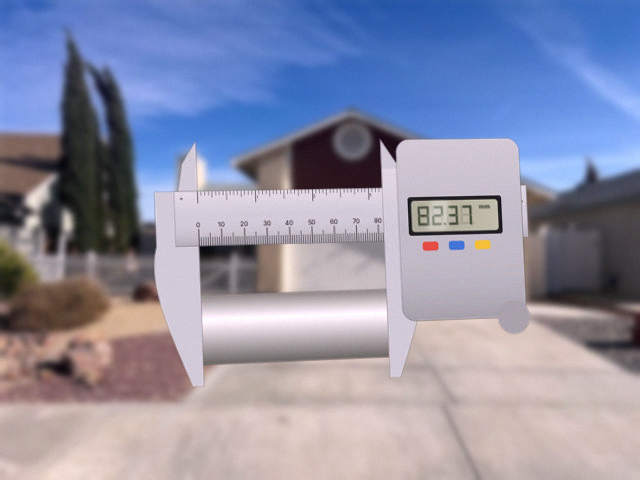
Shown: 82.37 mm
